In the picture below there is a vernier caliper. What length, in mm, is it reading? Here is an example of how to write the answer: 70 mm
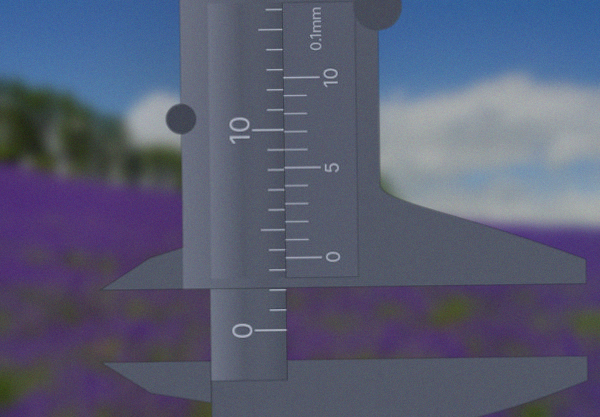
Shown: 3.6 mm
